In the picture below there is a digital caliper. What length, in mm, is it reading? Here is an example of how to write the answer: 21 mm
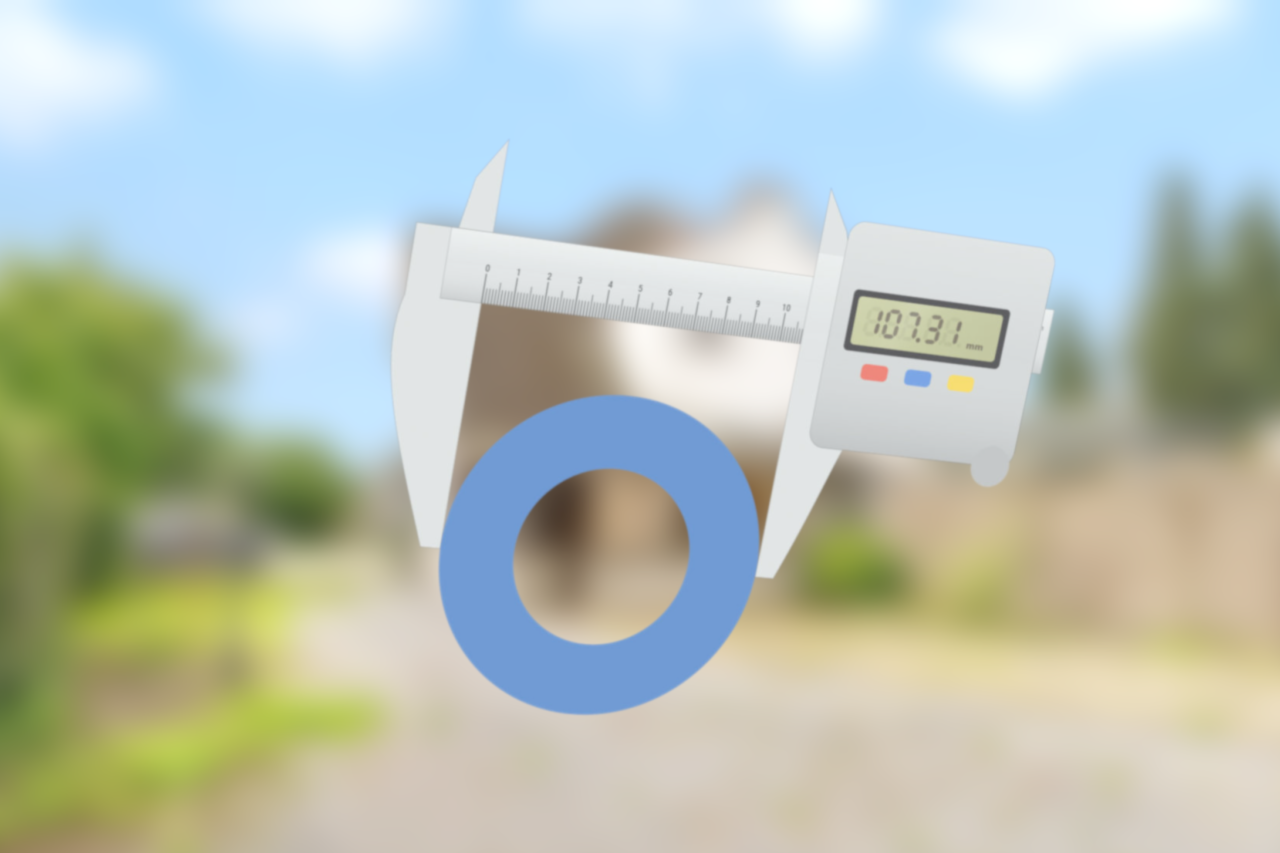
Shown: 107.31 mm
